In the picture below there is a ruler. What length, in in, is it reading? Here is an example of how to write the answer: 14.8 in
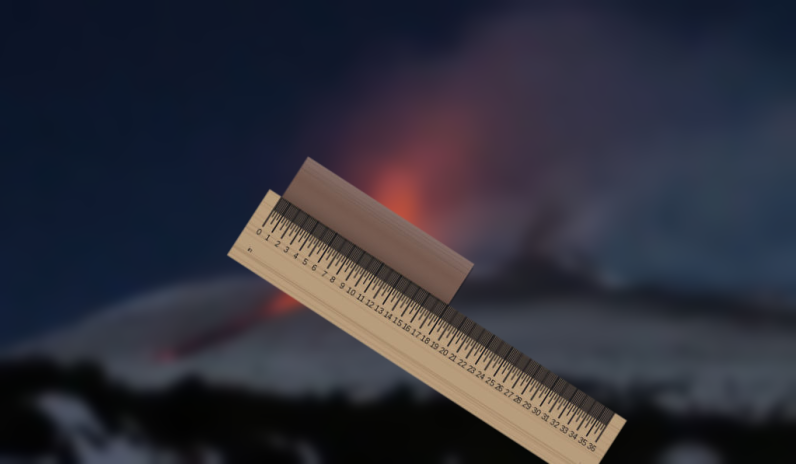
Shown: 18 in
